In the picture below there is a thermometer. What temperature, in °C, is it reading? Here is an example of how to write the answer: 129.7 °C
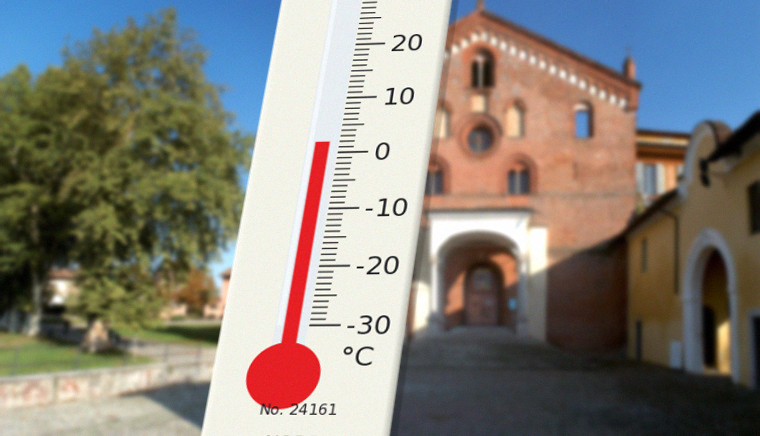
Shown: 2 °C
